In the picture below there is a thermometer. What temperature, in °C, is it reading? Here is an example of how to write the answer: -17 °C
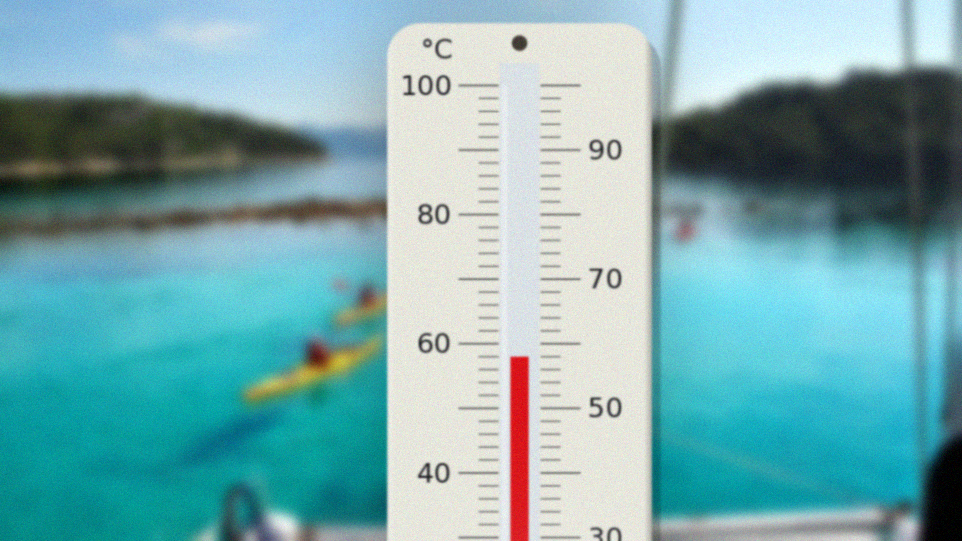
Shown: 58 °C
